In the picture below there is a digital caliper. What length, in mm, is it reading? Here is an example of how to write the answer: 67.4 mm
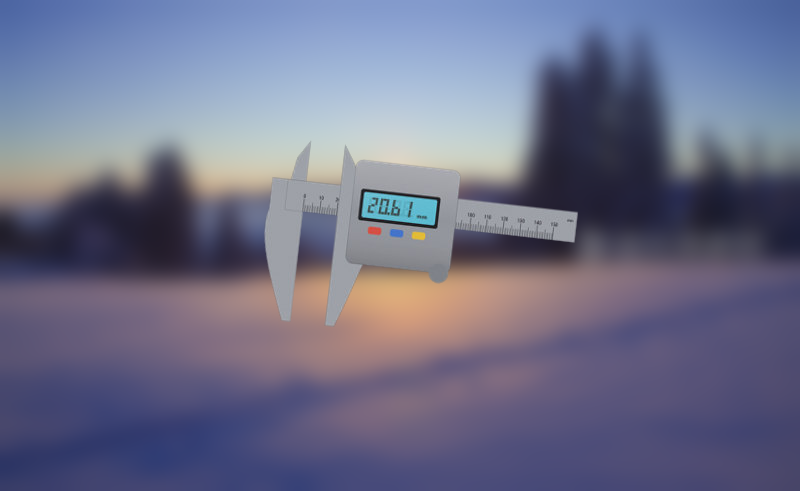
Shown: 20.61 mm
